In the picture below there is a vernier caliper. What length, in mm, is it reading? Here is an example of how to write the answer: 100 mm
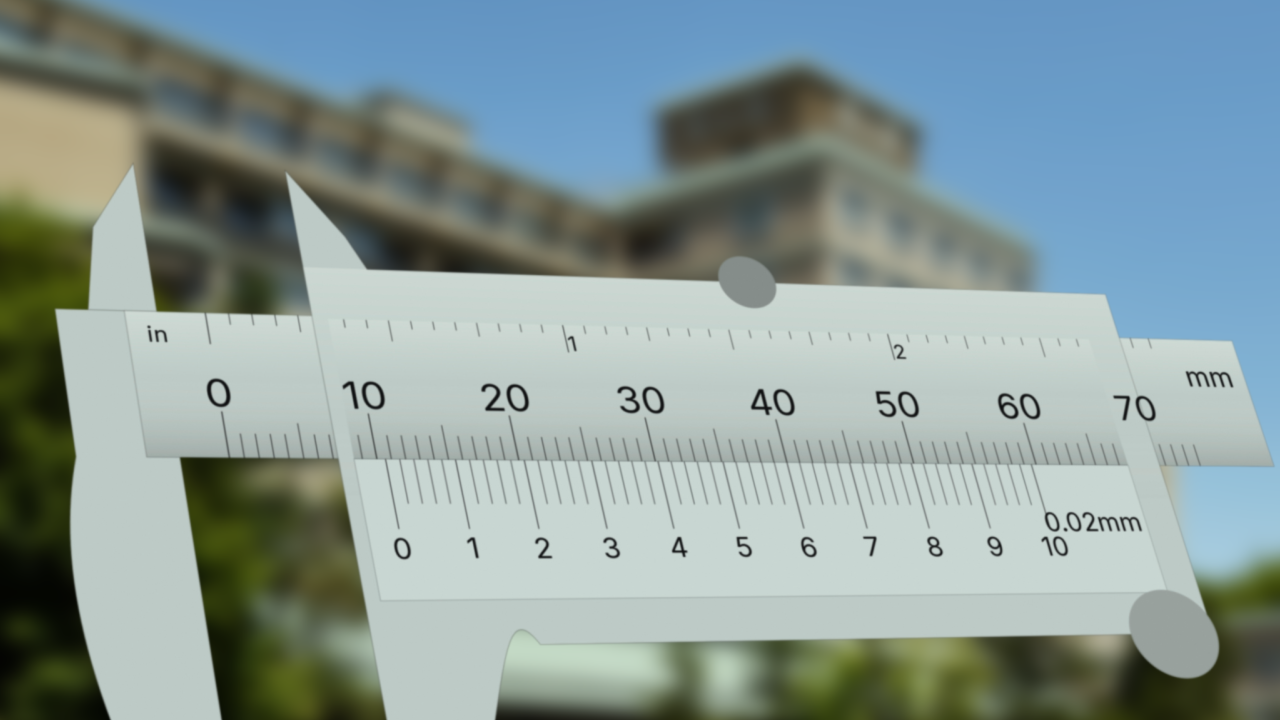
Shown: 10.6 mm
